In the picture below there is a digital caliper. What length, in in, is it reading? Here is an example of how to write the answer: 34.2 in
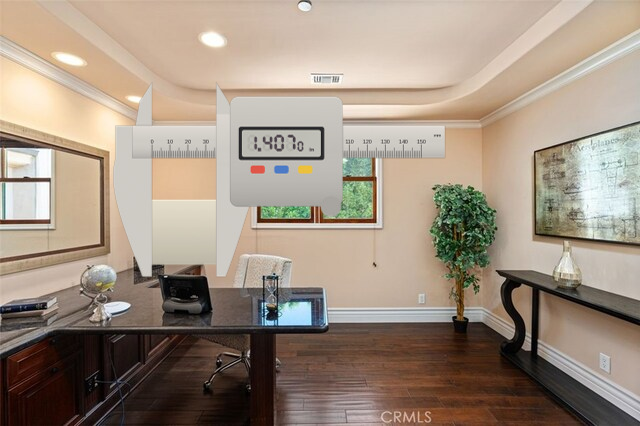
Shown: 1.4070 in
